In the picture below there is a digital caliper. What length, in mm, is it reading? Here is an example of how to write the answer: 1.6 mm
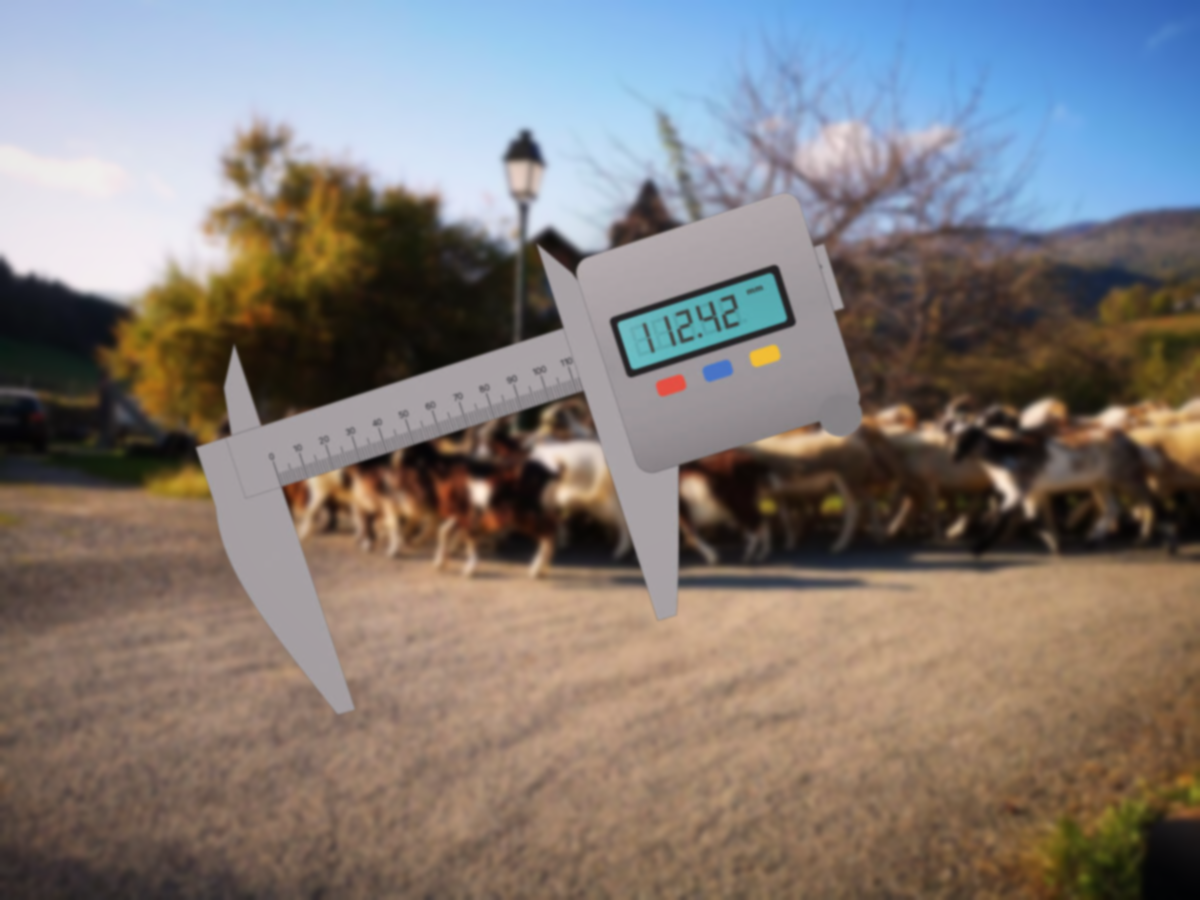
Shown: 112.42 mm
